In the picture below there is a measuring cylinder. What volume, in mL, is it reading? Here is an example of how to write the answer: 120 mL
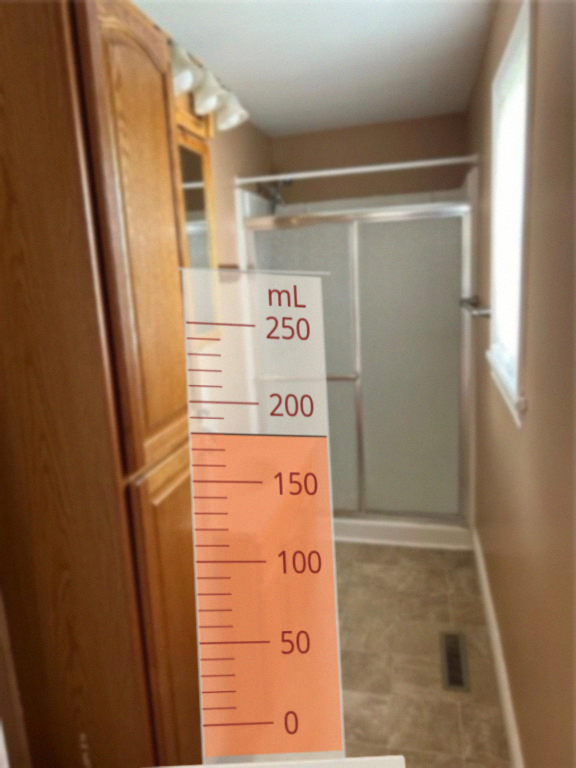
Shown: 180 mL
